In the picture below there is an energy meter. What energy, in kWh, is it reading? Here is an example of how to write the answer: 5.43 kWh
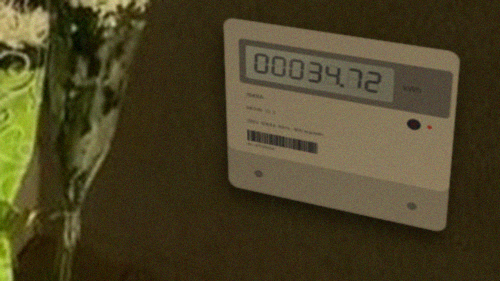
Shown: 34.72 kWh
